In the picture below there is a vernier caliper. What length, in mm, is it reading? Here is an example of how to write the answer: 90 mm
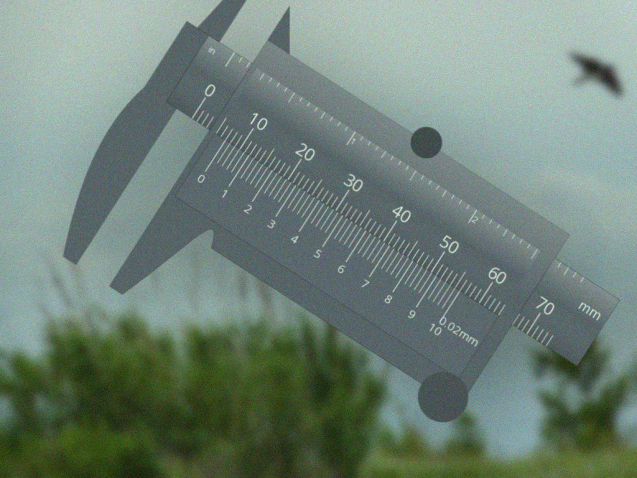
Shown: 7.0 mm
